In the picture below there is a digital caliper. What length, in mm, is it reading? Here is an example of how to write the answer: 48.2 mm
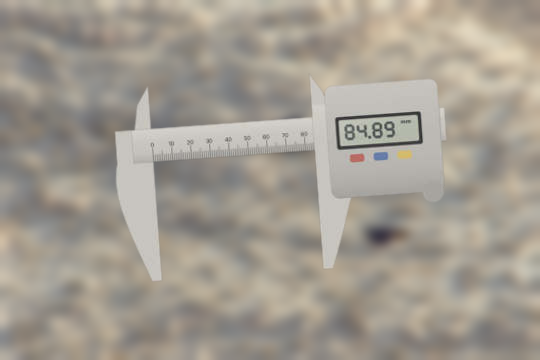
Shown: 84.89 mm
